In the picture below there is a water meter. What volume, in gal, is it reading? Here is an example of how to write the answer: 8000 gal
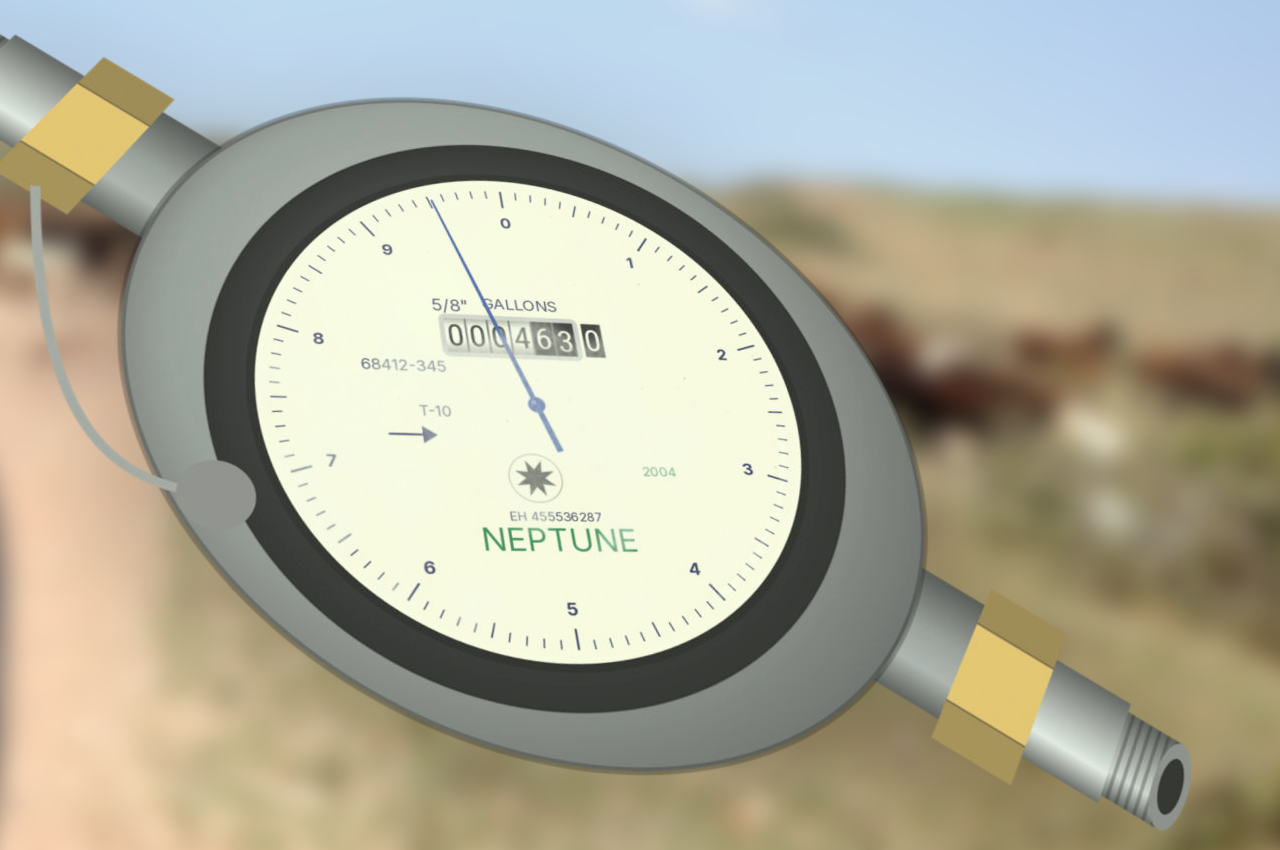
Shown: 4629.5 gal
